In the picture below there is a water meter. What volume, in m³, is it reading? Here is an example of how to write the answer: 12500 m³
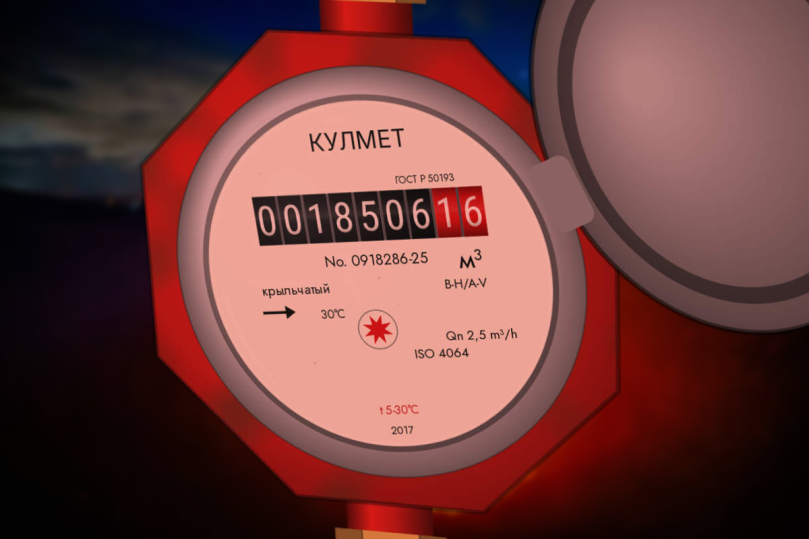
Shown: 18506.16 m³
